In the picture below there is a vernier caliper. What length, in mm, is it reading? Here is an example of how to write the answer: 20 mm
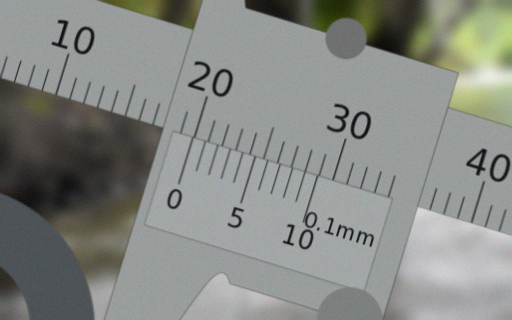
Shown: 19.9 mm
